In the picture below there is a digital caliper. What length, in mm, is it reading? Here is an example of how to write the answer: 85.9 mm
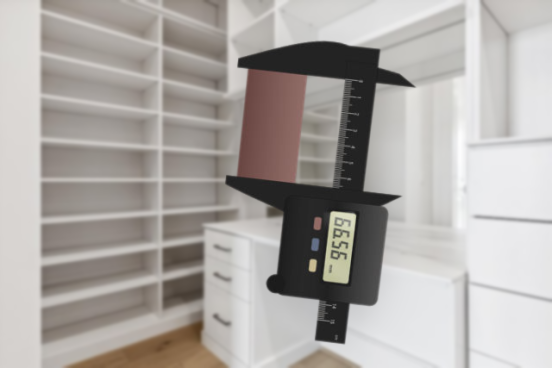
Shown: 66.56 mm
